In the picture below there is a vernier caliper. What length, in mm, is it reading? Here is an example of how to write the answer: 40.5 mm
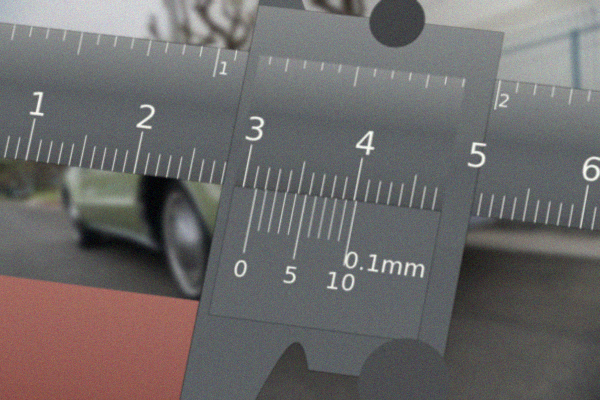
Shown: 31.2 mm
